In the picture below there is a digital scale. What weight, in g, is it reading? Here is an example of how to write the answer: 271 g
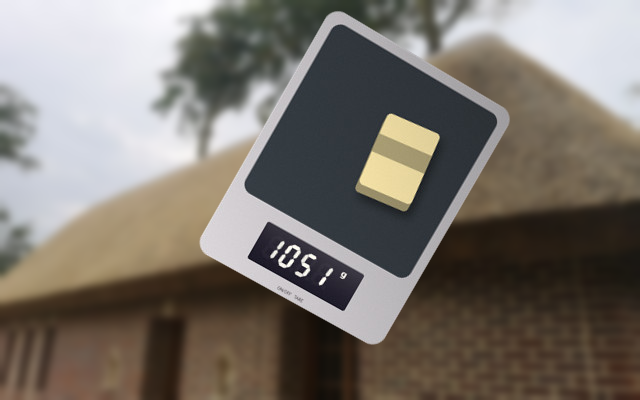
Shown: 1051 g
